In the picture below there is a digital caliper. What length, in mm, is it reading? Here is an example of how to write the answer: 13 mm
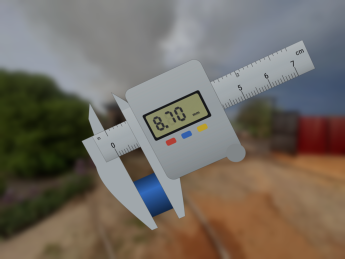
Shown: 8.70 mm
